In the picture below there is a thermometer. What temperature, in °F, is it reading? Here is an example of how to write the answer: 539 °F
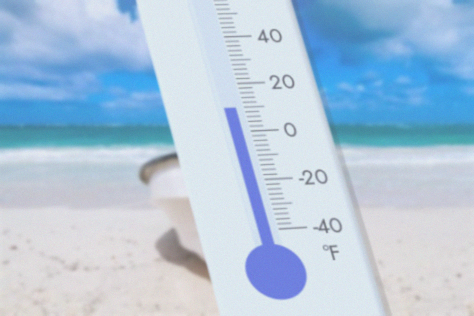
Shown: 10 °F
